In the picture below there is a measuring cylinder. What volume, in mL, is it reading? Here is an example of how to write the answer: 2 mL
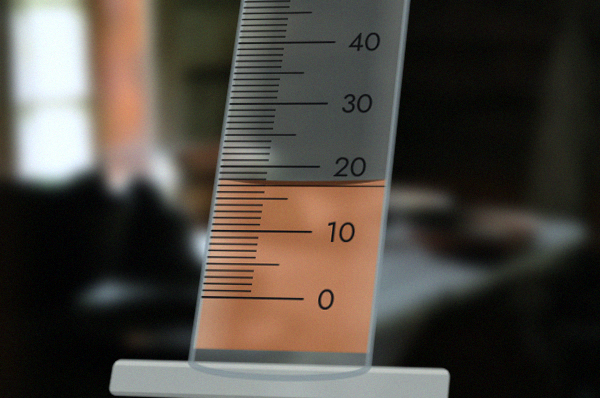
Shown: 17 mL
